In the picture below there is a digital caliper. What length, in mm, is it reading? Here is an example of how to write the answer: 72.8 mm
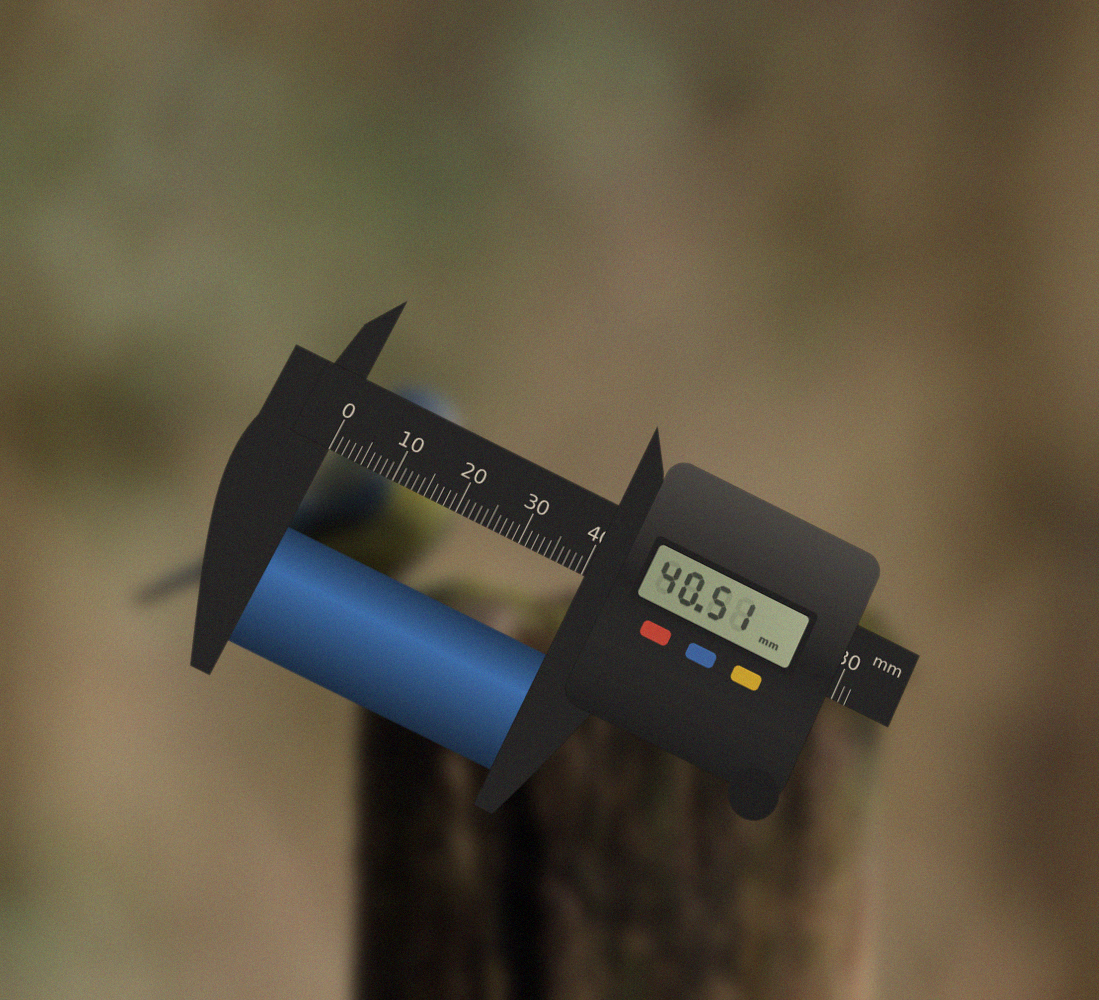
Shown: 40.51 mm
